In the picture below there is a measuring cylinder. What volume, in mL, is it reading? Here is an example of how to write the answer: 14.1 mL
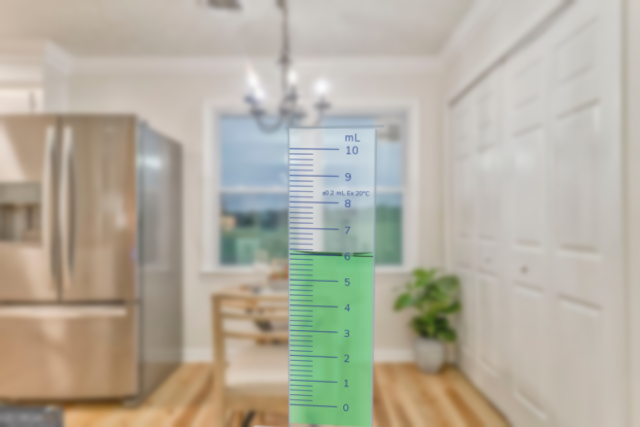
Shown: 6 mL
